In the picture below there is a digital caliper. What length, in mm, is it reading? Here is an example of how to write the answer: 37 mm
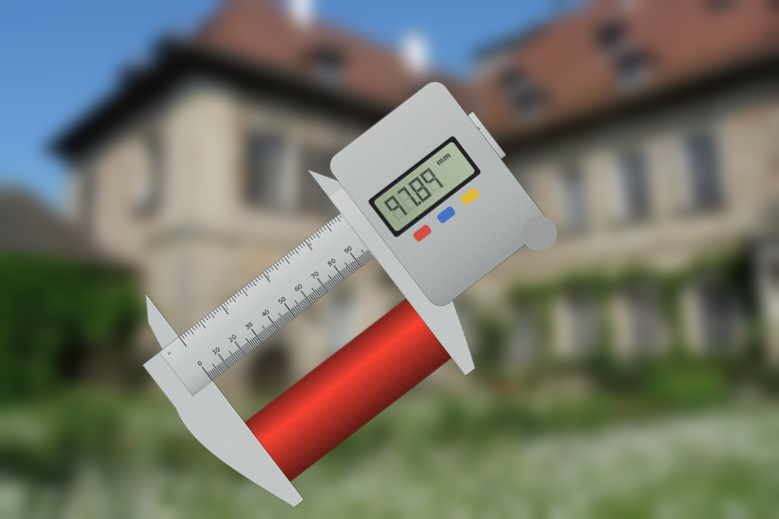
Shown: 97.89 mm
